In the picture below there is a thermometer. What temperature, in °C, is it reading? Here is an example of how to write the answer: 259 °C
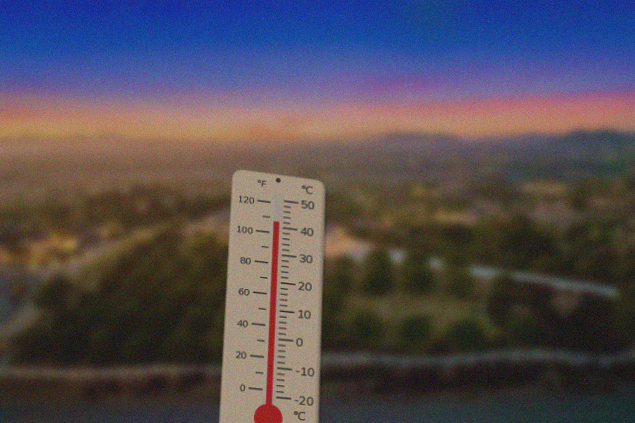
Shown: 42 °C
